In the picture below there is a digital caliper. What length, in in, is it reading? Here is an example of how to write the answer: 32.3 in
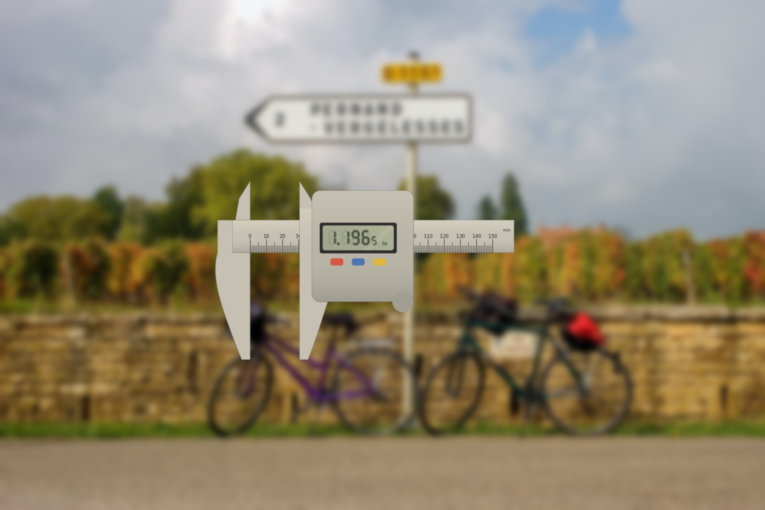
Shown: 1.1965 in
